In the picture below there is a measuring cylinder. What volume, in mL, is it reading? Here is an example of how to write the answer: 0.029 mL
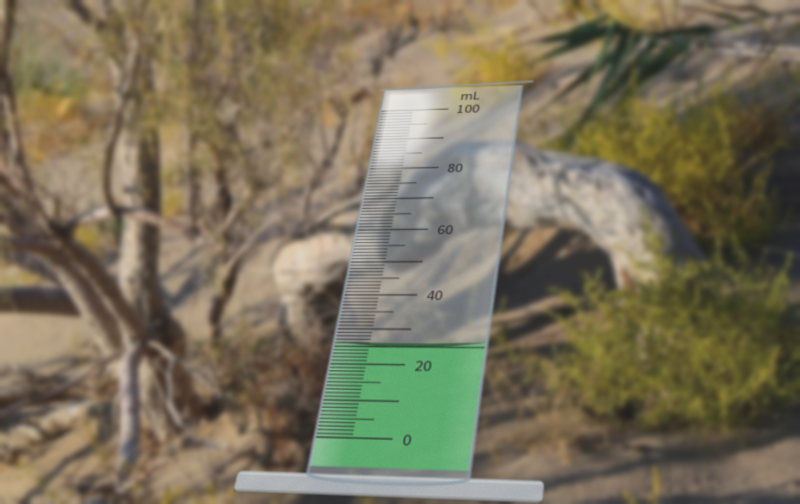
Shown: 25 mL
